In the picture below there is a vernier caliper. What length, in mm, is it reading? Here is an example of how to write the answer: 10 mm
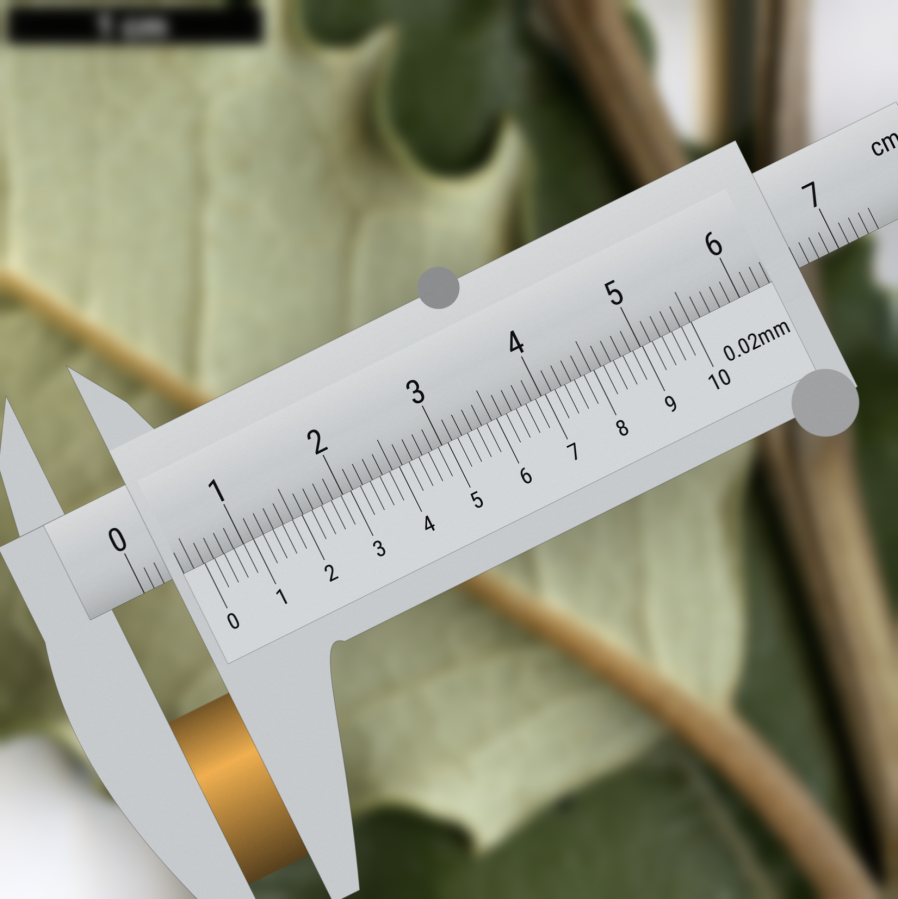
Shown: 6.1 mm
